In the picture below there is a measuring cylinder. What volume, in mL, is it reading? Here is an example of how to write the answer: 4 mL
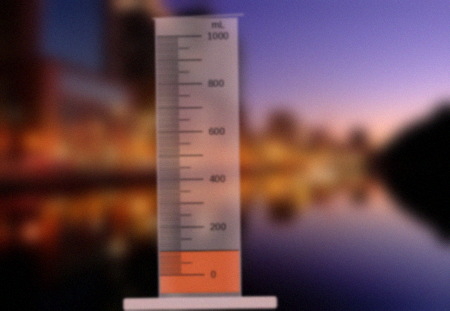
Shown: 100 mL
